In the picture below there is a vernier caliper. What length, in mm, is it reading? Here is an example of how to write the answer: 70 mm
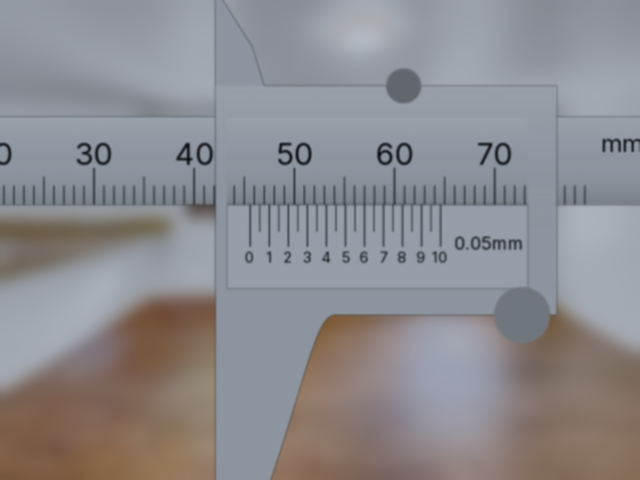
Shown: 45.6 mm
